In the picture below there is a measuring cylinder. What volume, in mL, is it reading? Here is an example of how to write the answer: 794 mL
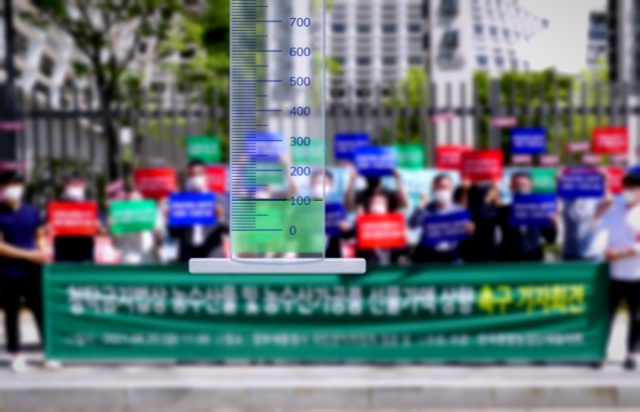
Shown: 100 mL
